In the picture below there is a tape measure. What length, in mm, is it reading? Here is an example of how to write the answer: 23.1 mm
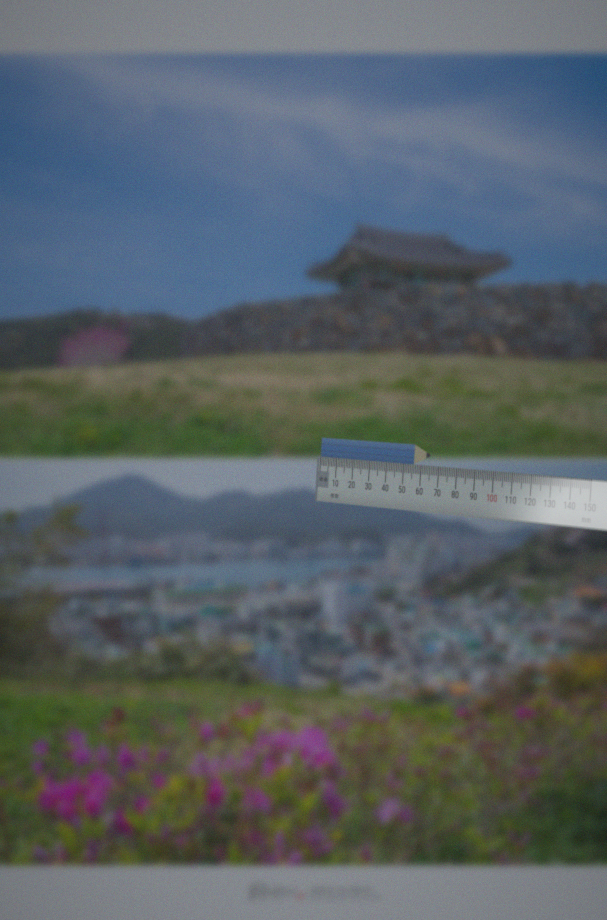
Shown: 65 mm
